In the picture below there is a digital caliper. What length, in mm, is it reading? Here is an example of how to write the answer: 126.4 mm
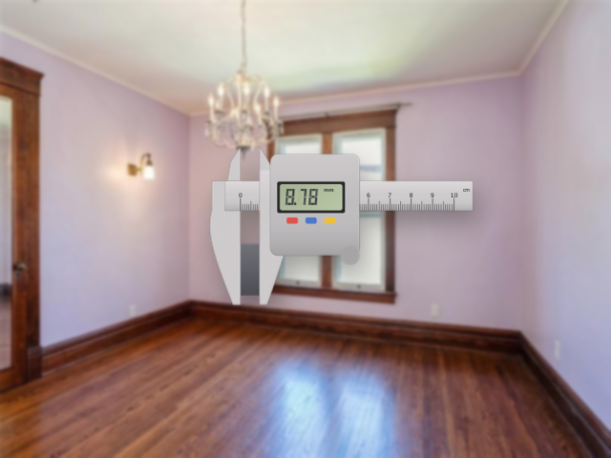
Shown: 8.78 mm
